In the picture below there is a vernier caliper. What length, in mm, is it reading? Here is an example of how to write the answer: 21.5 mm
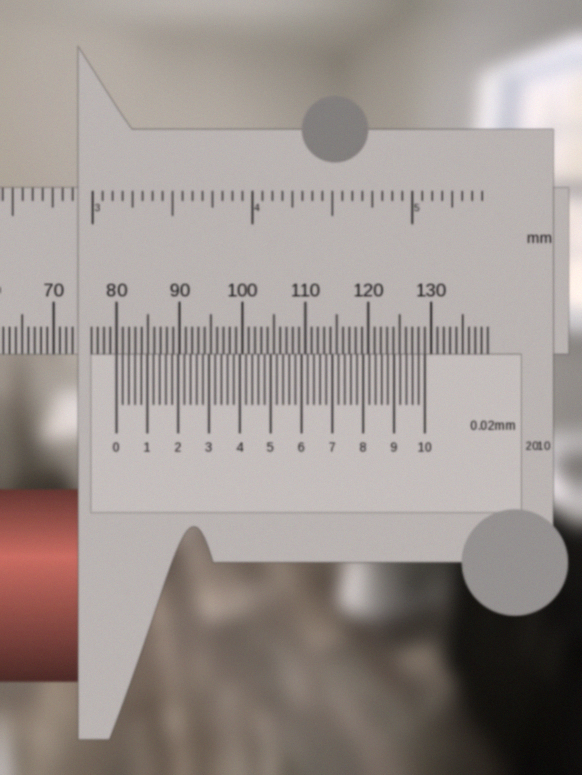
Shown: 80.0 mm
